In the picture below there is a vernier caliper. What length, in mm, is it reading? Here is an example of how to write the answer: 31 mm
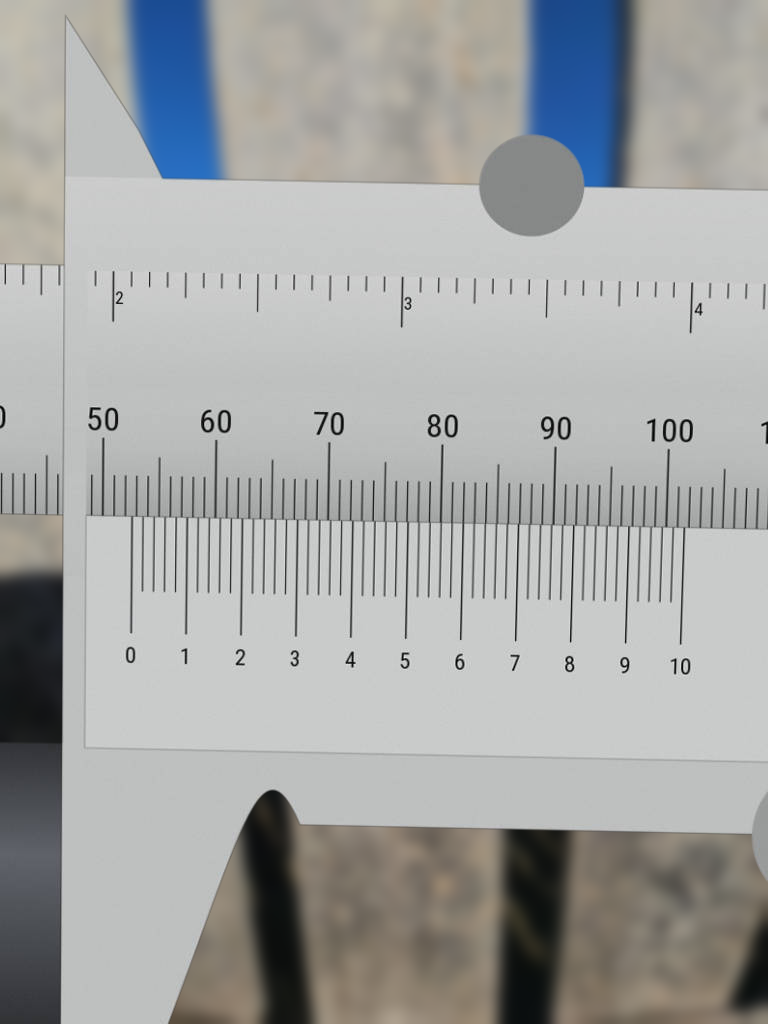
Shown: 52.6 mm
